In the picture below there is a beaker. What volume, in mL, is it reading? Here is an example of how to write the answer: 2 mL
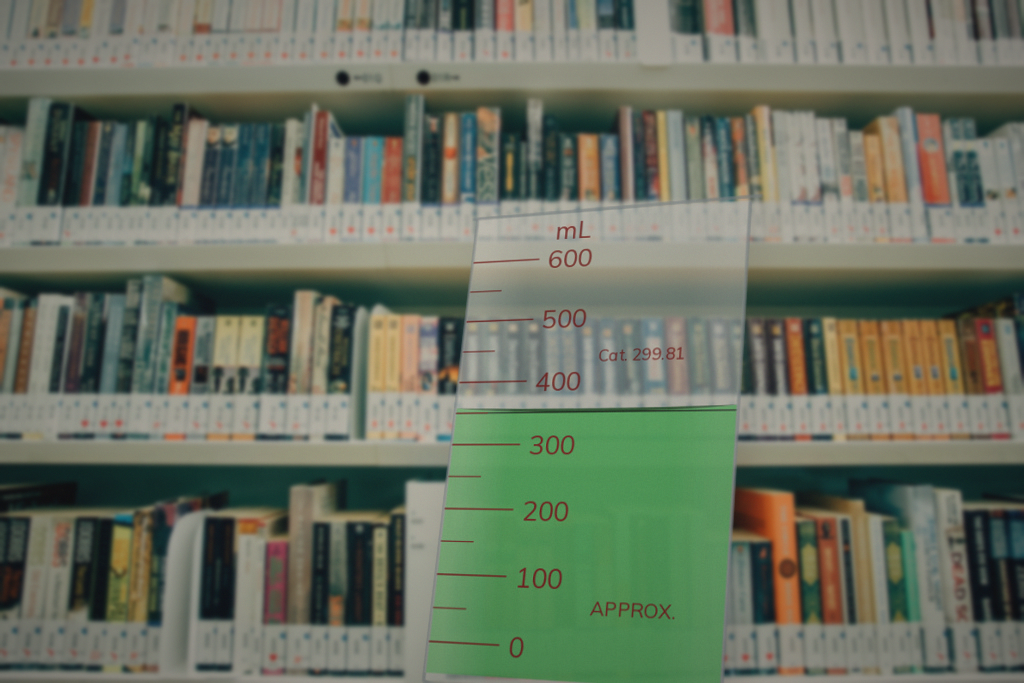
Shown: 350 mL
